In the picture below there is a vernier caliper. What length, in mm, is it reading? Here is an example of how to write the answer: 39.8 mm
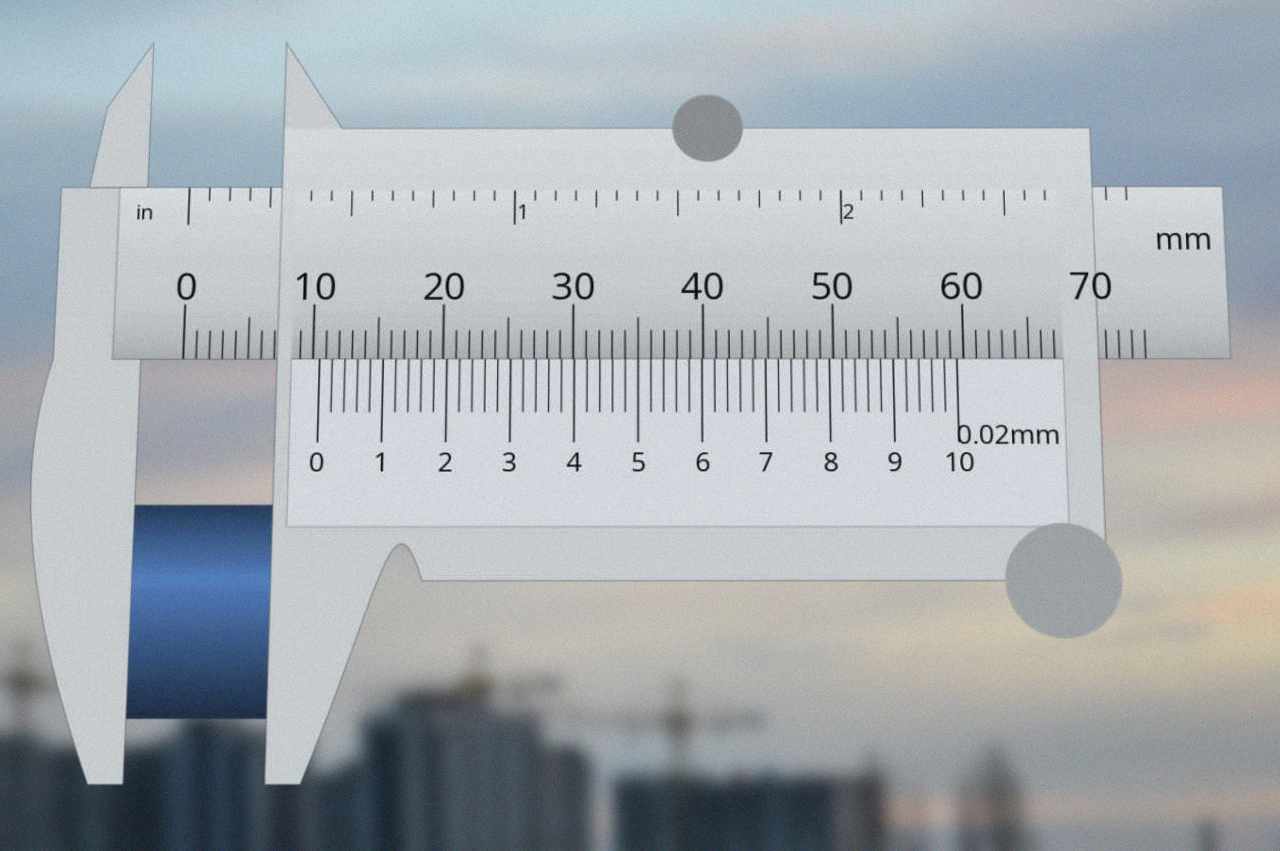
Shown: 10.5 mm
